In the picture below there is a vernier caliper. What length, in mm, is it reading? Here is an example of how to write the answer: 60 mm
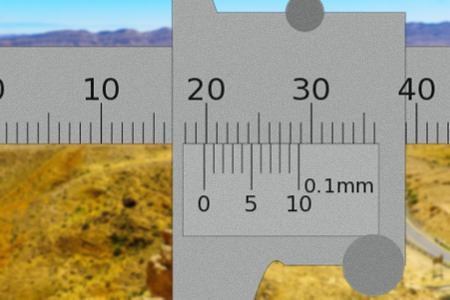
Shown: 19.8 mm
